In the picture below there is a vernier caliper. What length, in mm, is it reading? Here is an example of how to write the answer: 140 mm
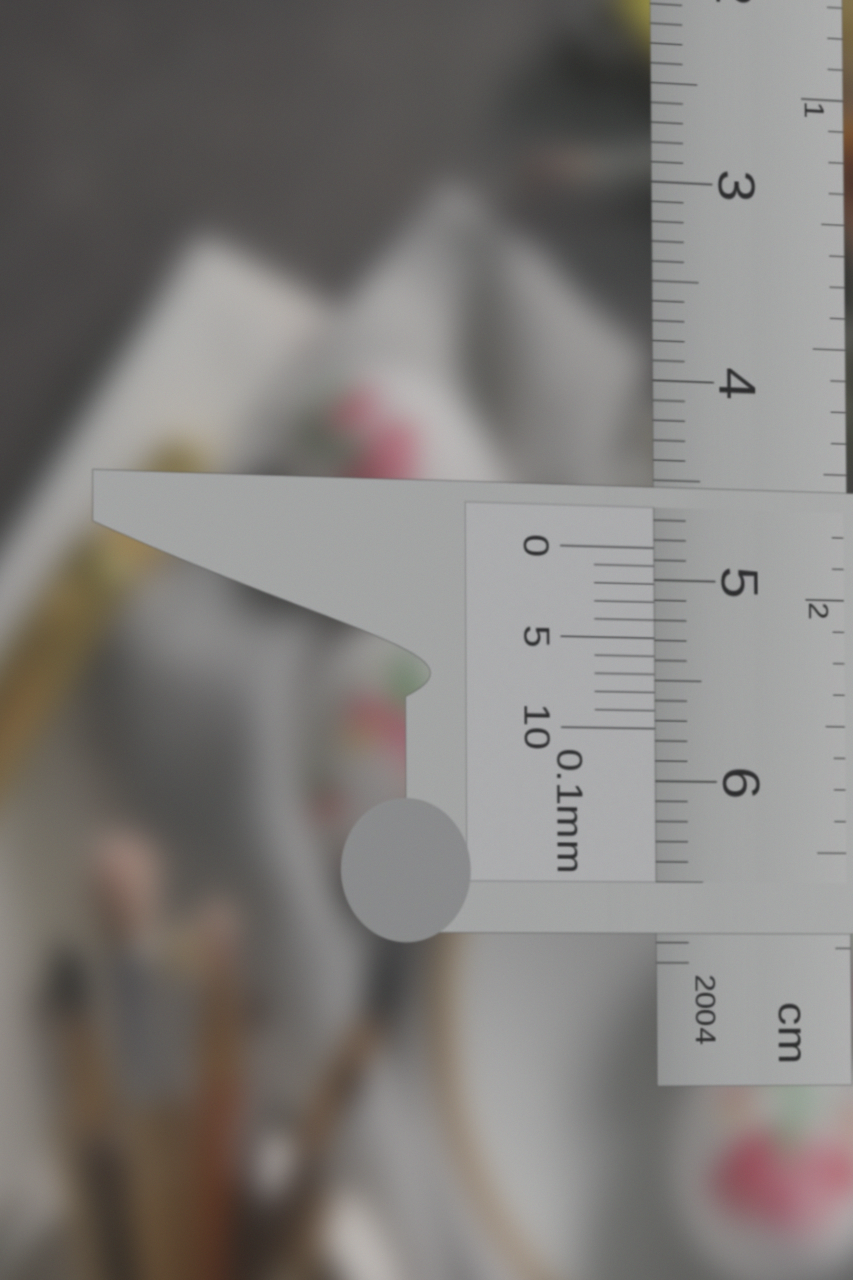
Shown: 48.4 mm
